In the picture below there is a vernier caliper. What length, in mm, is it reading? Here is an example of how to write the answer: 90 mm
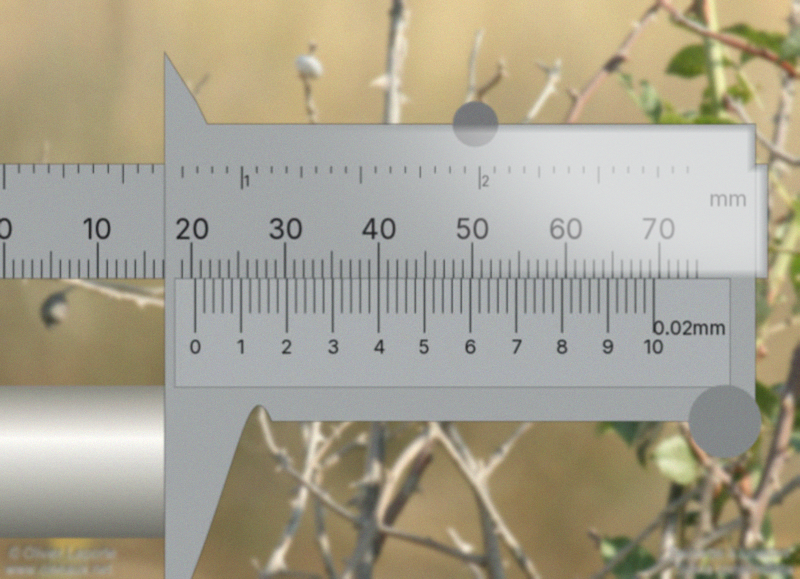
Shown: 20.4 mm
